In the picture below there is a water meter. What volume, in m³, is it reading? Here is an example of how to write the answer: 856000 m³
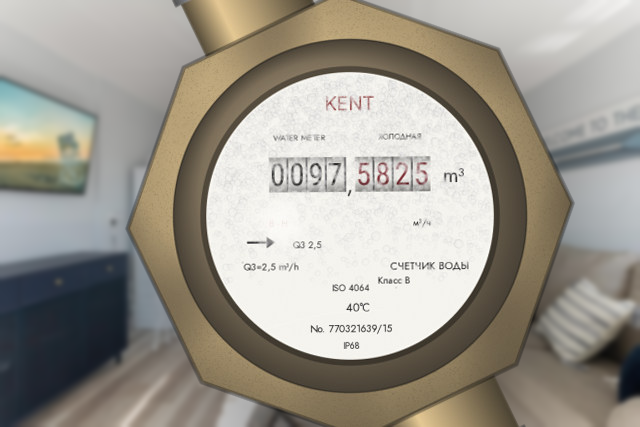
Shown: 97.5825 m³
